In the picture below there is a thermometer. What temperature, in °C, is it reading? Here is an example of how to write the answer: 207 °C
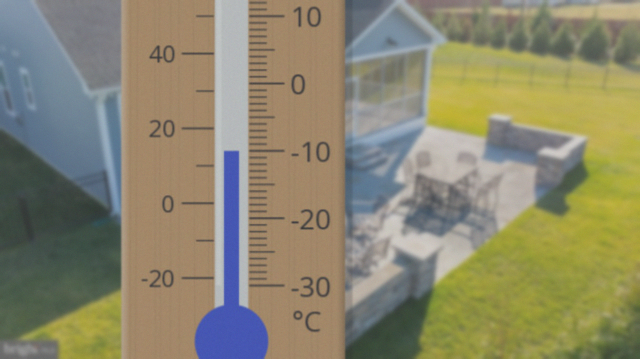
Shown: -10 °C
